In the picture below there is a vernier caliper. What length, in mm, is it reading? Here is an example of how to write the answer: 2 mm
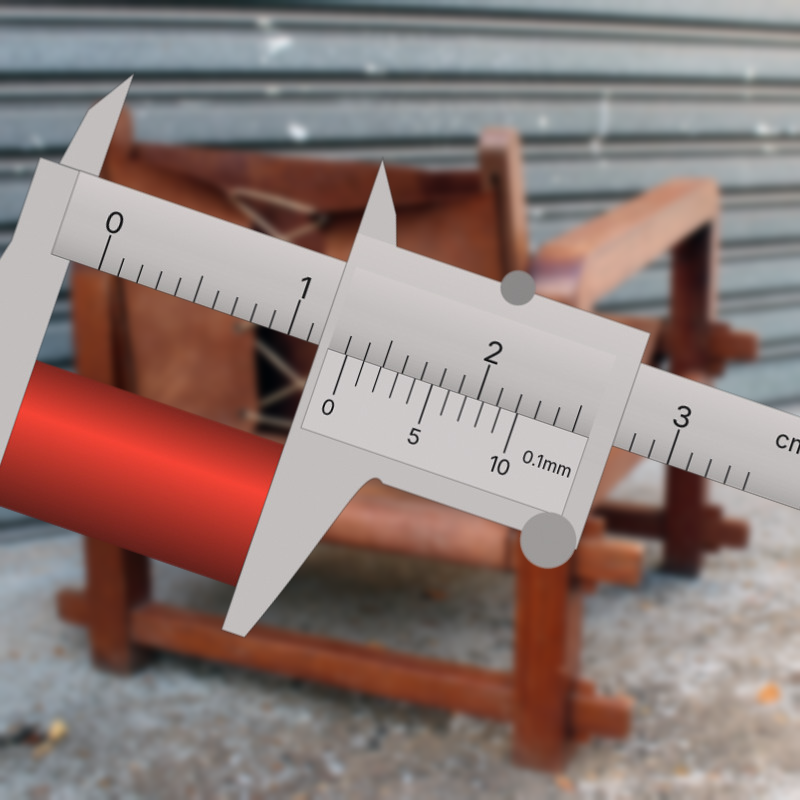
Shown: 13.1 mm
